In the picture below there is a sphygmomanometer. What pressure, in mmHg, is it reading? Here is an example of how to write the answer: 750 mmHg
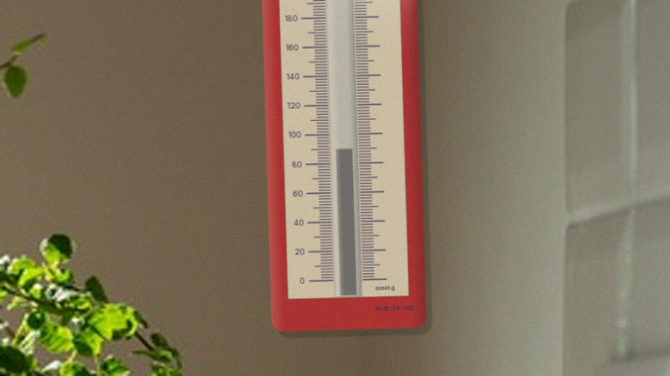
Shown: 90 mmHg
